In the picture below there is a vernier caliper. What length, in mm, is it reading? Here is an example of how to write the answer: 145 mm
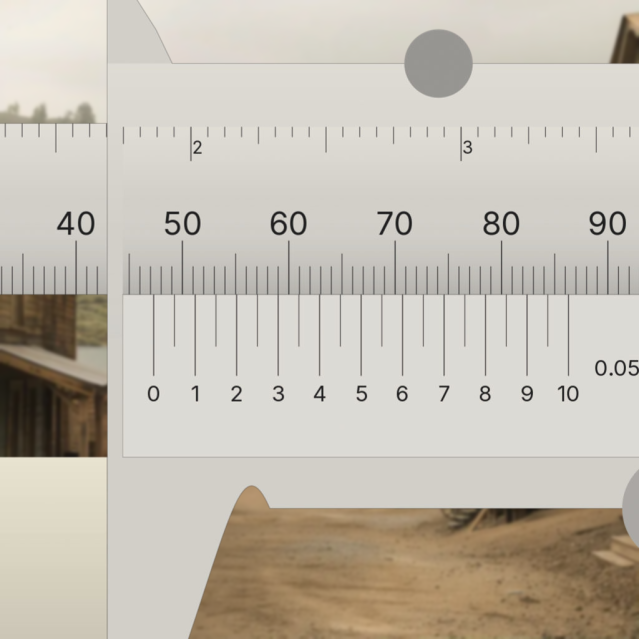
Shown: 47.3 mm
